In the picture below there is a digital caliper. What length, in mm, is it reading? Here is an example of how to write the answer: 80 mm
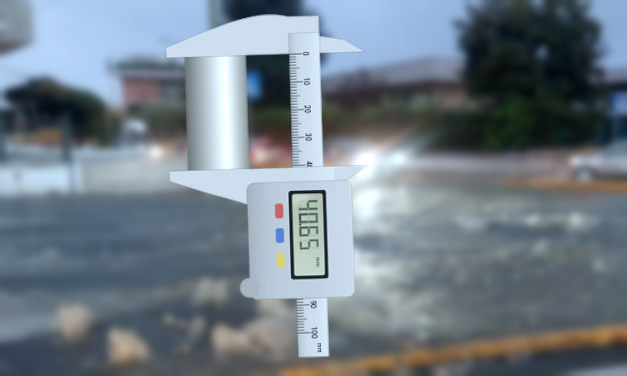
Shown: 40.65 mm
